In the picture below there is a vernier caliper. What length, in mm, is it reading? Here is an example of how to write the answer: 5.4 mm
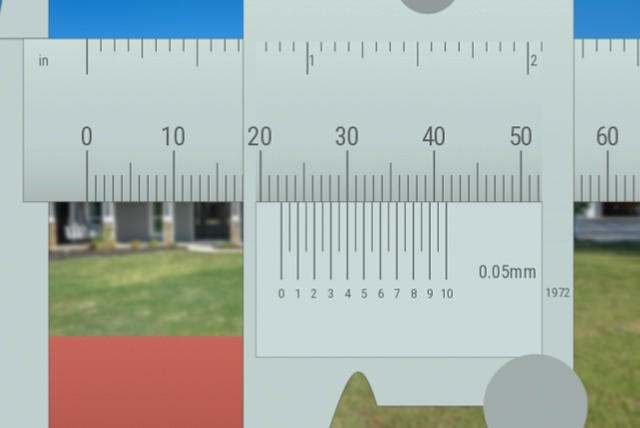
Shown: 22.4 mm
